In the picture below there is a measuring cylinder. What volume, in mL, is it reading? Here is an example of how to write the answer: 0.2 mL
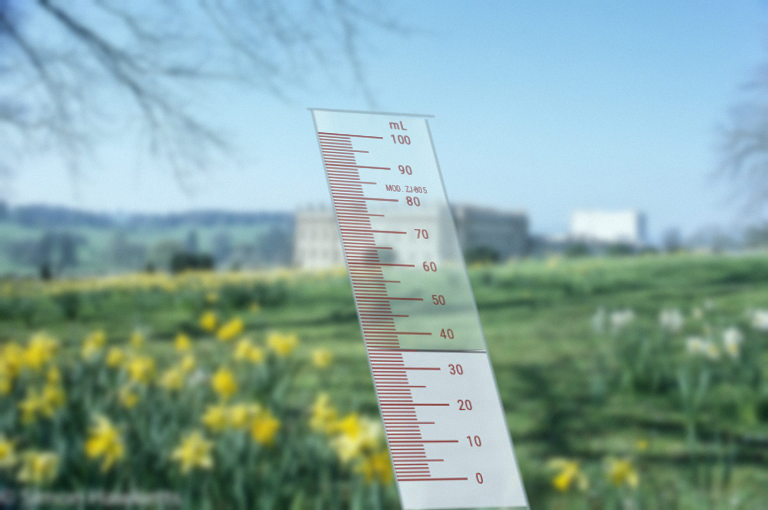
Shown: 35 mL
